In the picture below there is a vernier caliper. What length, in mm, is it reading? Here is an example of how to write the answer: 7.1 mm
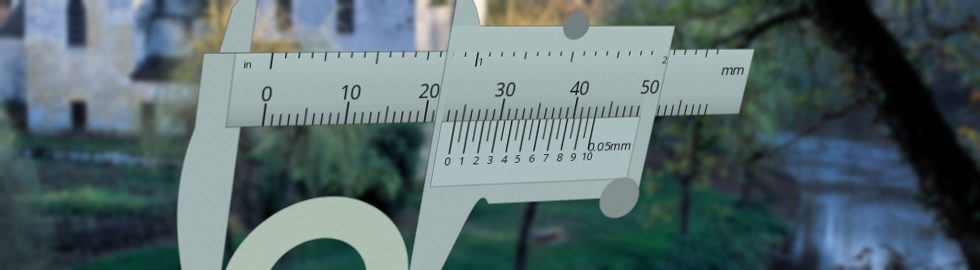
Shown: 24.0 mm
